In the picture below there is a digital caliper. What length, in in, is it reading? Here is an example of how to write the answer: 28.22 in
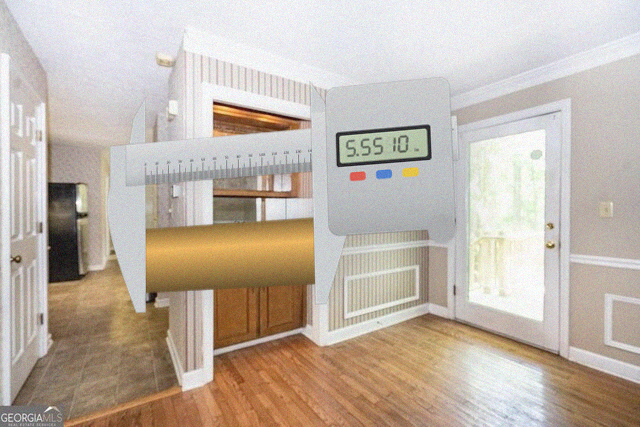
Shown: 5.5510 in
